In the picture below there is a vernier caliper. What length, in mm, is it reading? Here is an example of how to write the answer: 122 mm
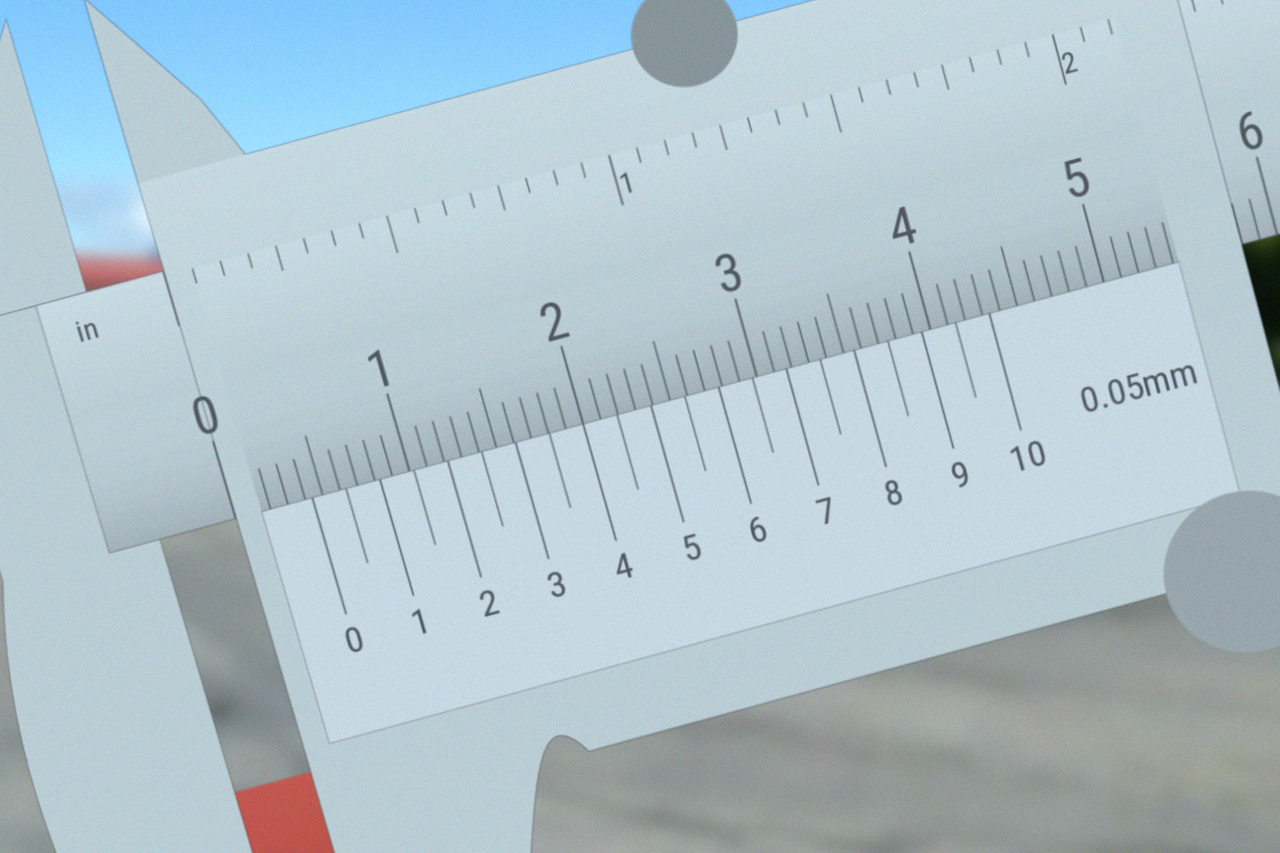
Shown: 4.4 mm
